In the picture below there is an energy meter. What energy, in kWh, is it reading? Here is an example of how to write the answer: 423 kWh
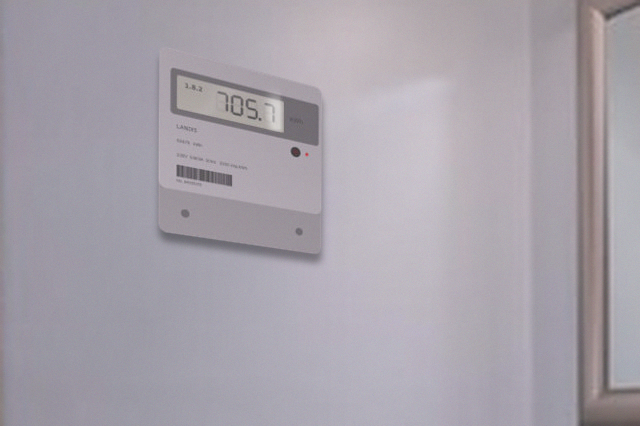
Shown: 705.7 kWh
